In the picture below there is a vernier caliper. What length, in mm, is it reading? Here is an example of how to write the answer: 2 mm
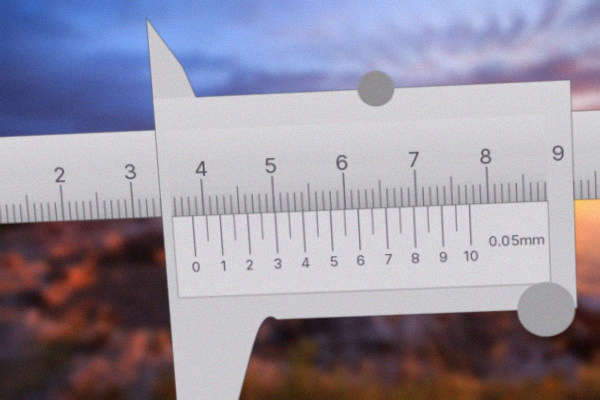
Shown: 38.4 mm
